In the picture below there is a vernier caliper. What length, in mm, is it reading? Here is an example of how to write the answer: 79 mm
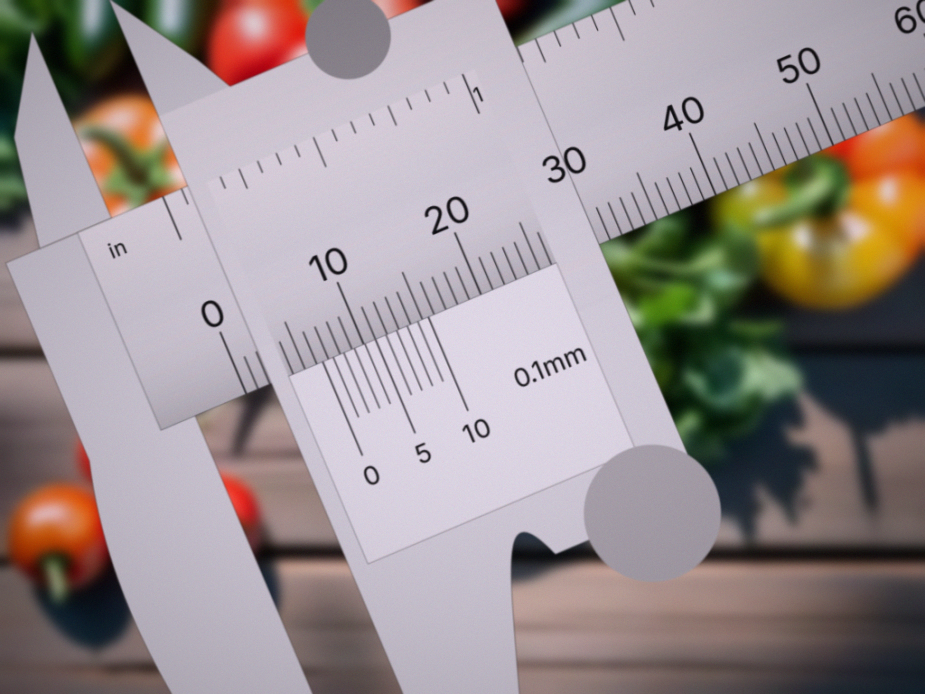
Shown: 6.5 mm
